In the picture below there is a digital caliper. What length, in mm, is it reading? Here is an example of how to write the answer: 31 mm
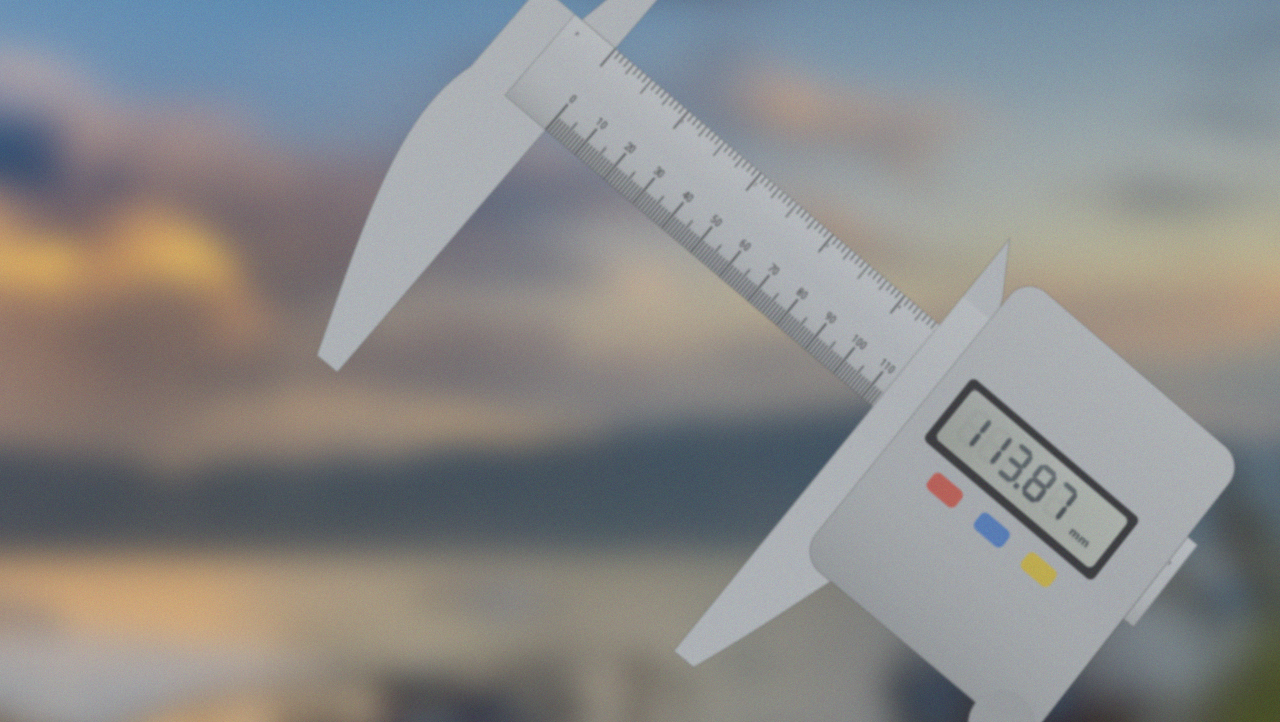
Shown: 113.87 mm
